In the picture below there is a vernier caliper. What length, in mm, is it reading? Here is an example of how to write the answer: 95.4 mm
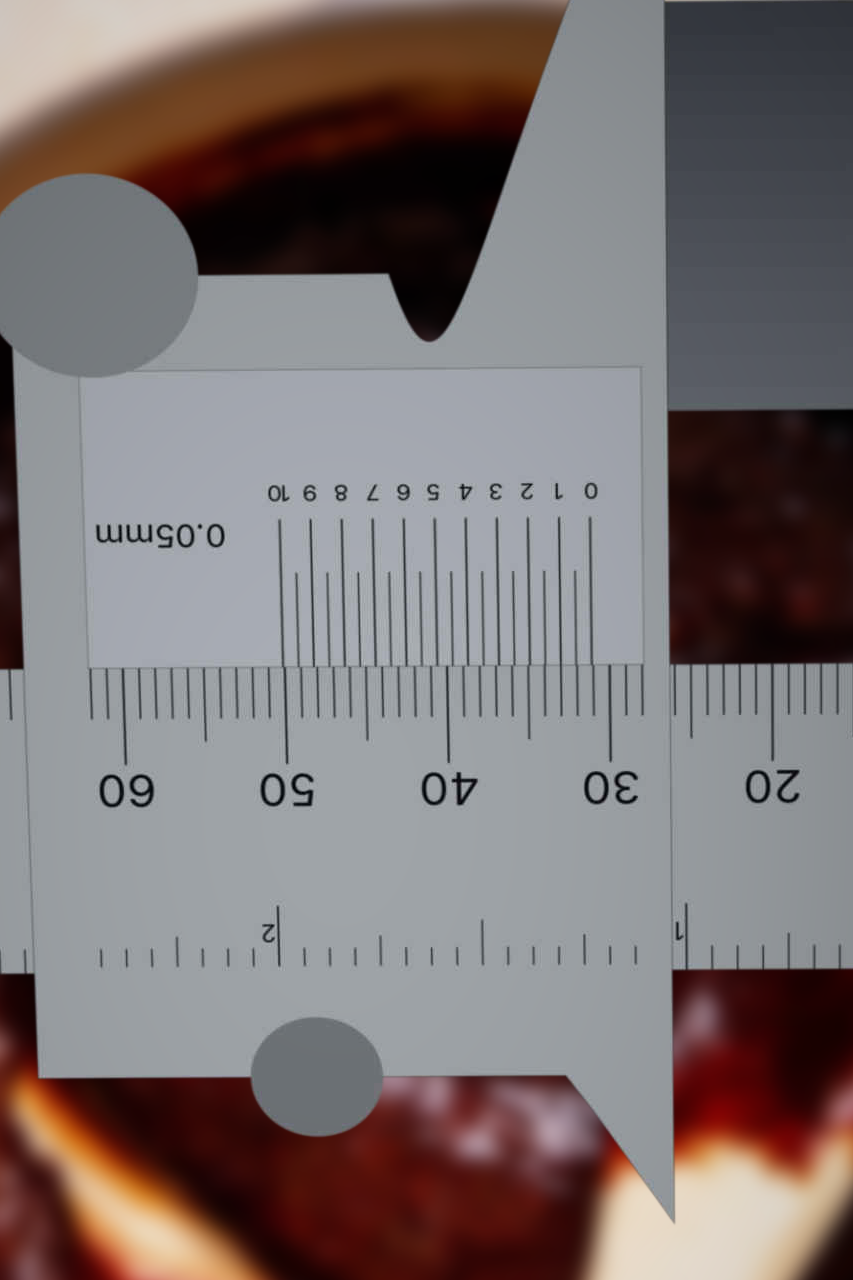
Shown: 31.1 mm
